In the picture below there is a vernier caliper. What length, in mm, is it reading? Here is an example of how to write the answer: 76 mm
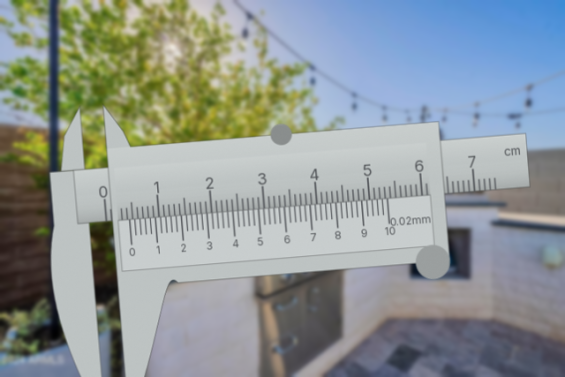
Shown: 4.4 mm
